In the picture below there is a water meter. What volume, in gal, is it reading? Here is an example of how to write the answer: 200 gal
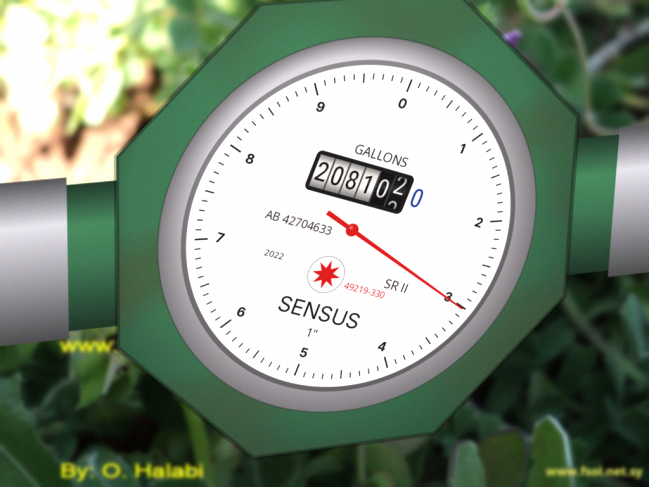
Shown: 2081023.0 gal
